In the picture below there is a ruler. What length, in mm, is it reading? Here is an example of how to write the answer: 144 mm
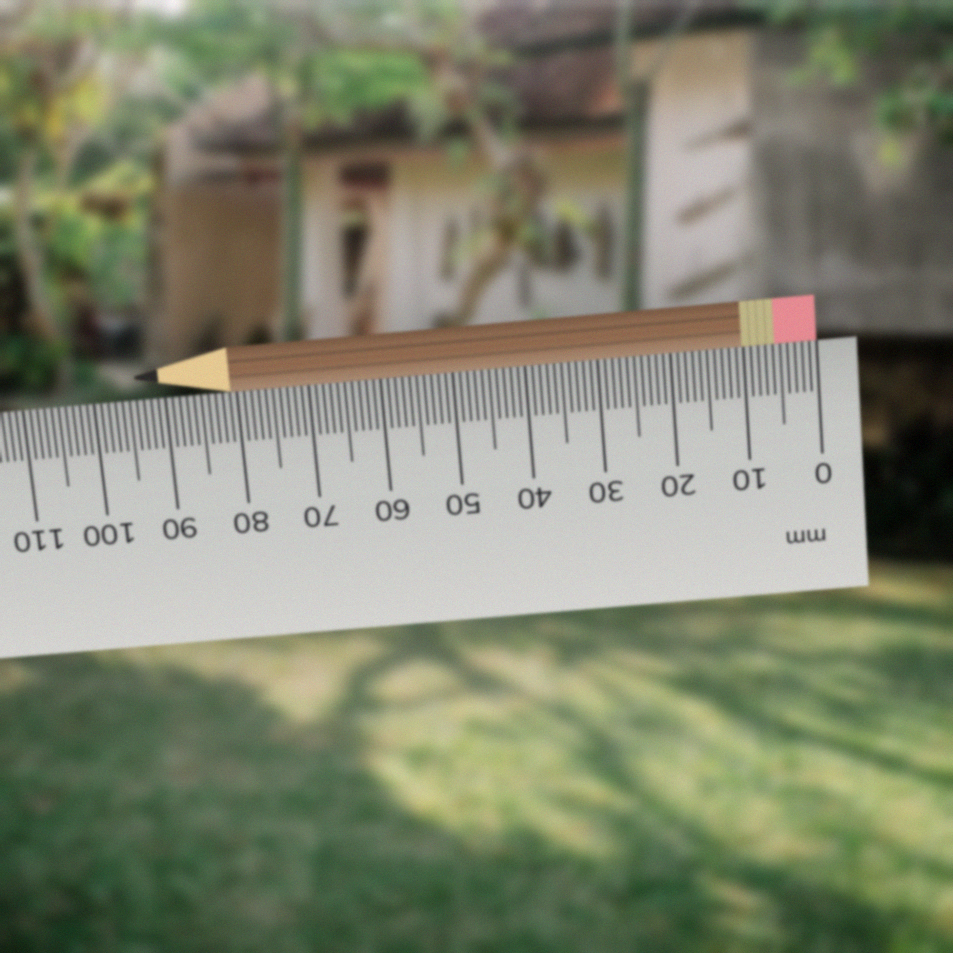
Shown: 94 mm
